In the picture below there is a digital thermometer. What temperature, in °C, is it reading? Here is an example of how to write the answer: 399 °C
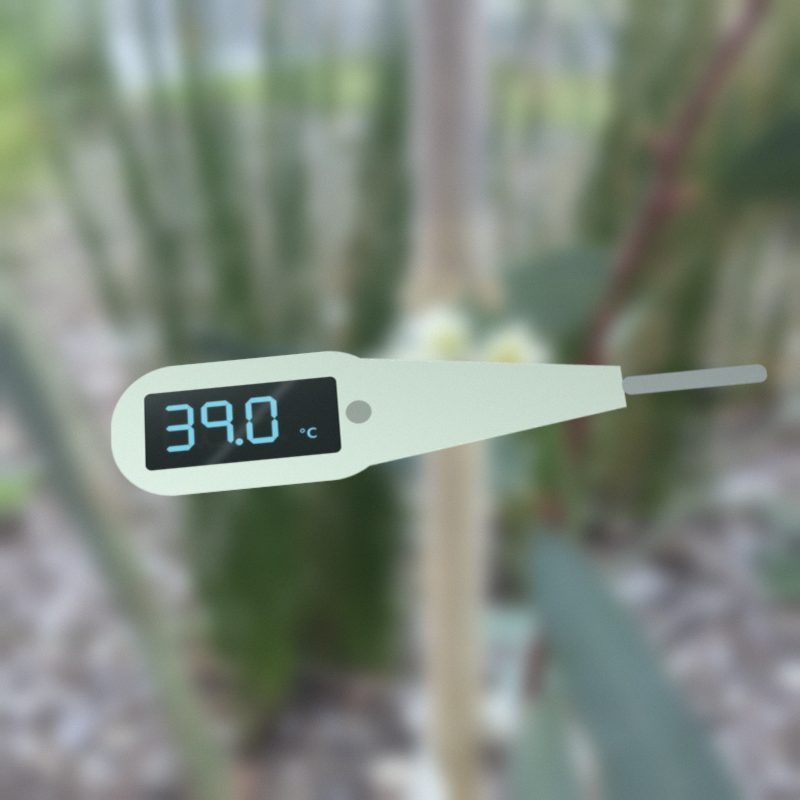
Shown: 39.0 °C
